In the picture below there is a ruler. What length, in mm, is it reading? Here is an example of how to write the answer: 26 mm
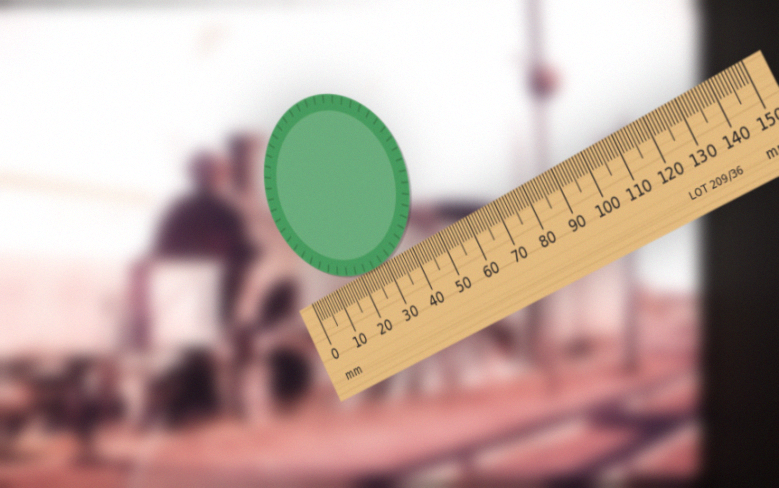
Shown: 50 mm
